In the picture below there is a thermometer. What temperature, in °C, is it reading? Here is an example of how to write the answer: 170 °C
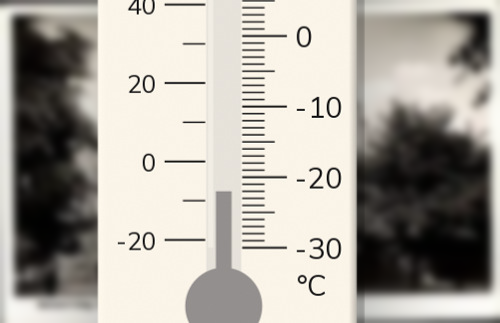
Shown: -22 °C
